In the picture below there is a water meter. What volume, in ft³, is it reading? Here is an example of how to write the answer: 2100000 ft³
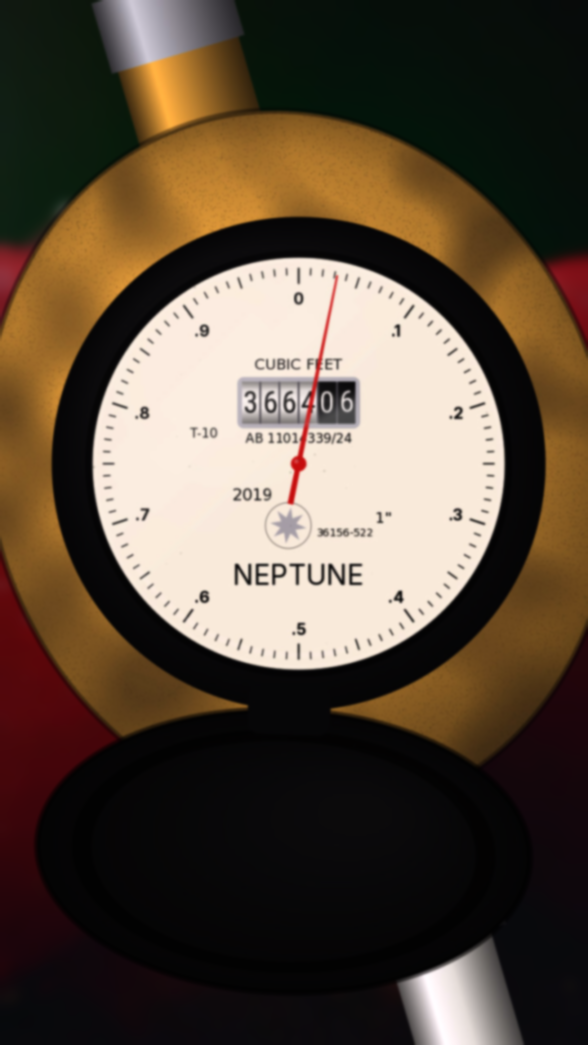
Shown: 366406.03 ft³
